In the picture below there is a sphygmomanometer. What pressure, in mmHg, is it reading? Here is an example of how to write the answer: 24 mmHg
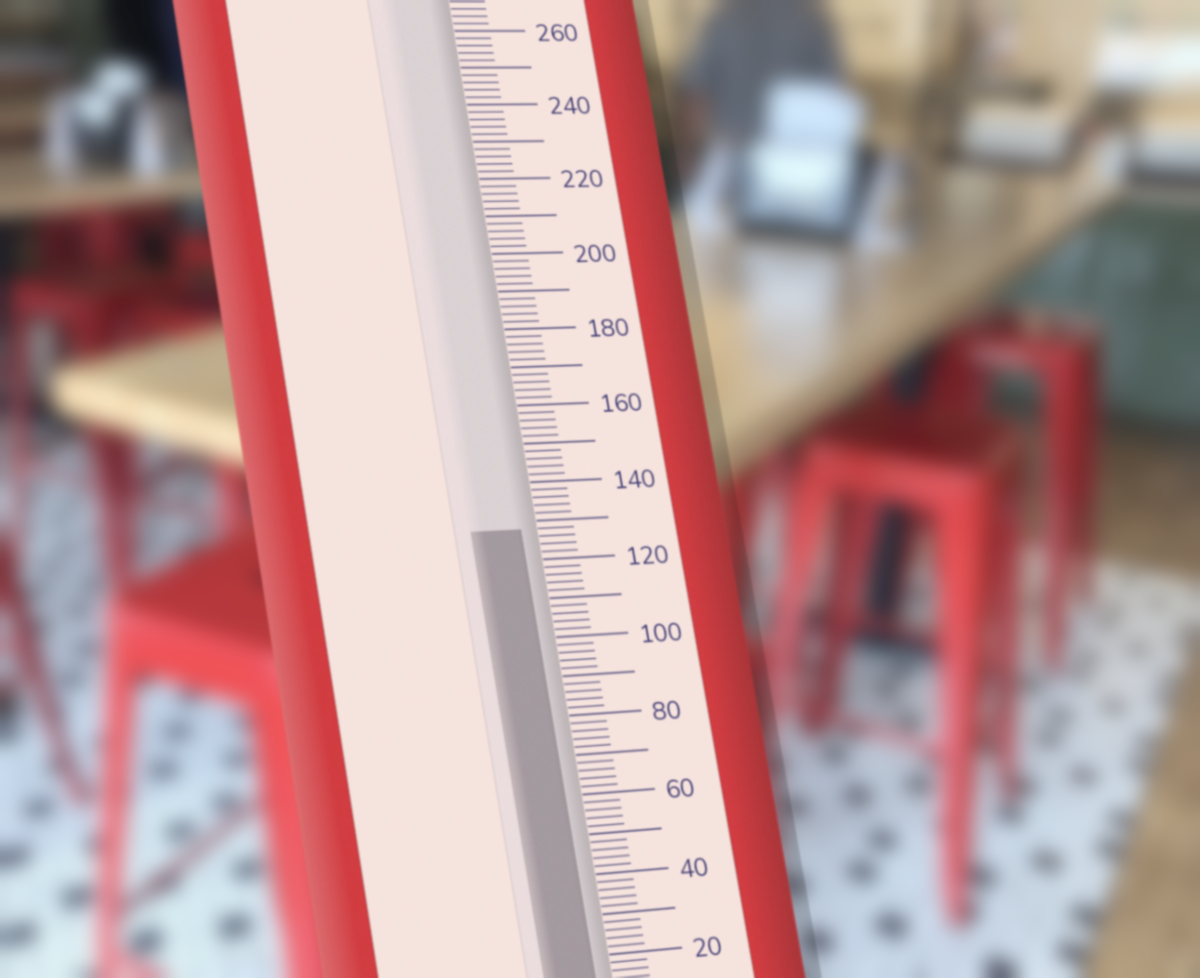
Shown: 128 mmHg
